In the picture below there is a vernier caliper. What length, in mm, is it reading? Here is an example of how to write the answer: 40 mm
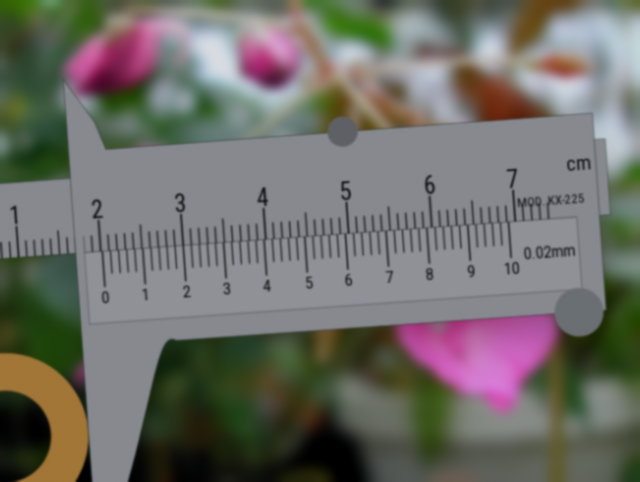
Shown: 20.2 mm
